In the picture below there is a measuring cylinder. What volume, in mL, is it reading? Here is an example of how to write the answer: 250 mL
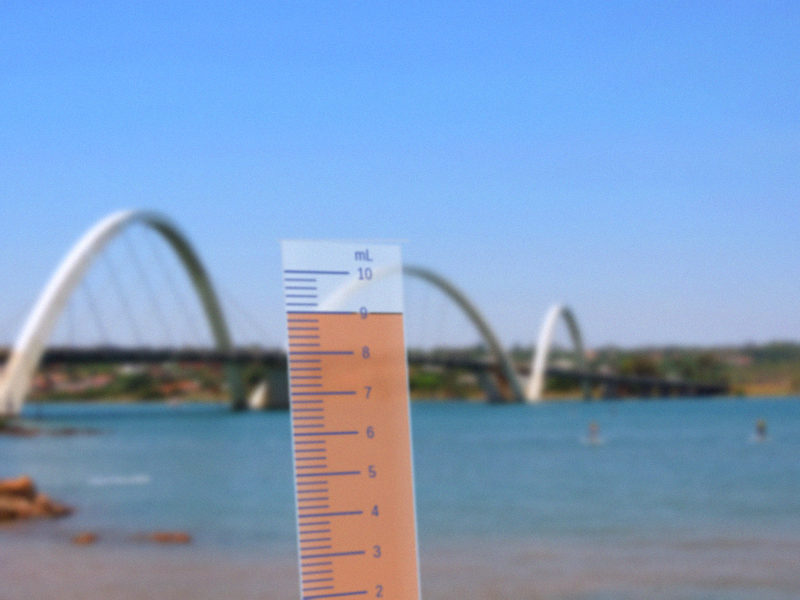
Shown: 9 mL
